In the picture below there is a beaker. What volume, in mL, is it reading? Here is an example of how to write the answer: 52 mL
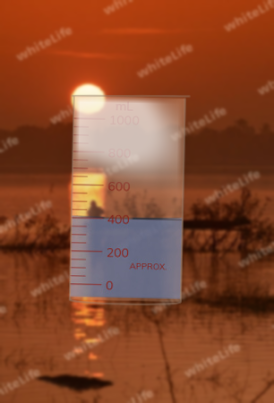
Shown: 400 mL
